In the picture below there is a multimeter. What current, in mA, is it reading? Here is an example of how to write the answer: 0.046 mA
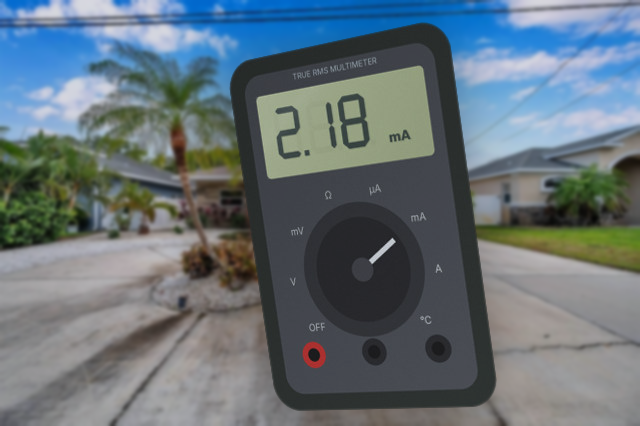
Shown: 2.18 mA
